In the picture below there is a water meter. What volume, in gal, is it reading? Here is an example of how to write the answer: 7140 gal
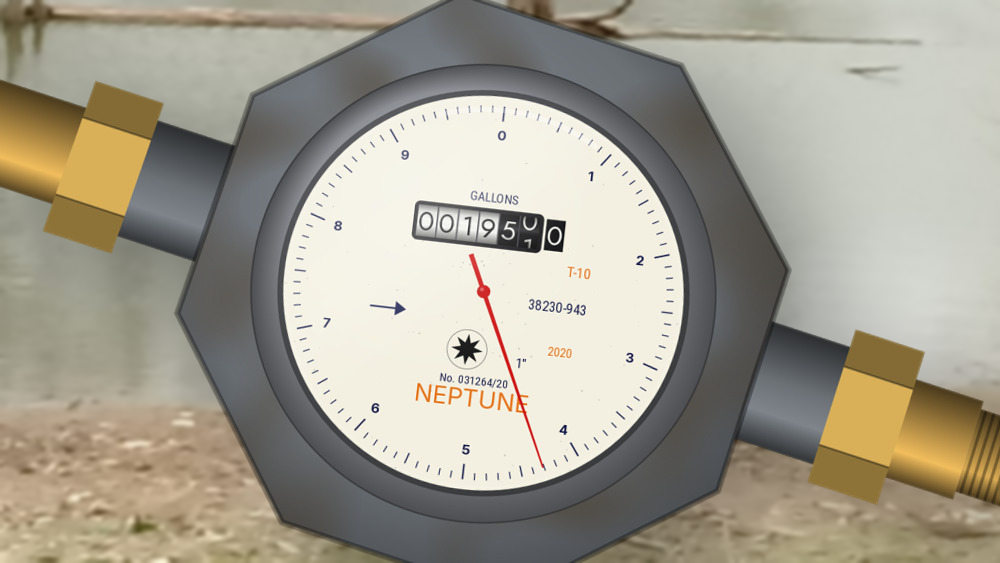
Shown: 19504.3 gal
